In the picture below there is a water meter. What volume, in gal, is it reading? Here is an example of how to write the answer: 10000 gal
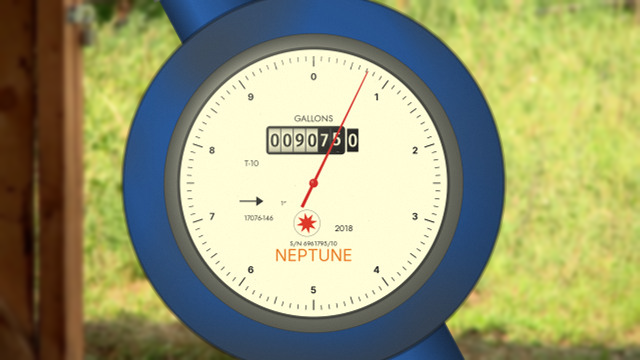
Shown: 90750.7 gal
